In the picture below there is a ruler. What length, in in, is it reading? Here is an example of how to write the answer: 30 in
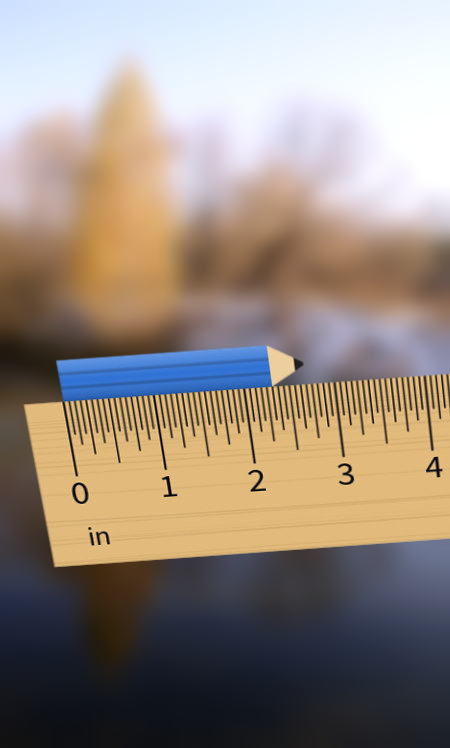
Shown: 2.6875 in
